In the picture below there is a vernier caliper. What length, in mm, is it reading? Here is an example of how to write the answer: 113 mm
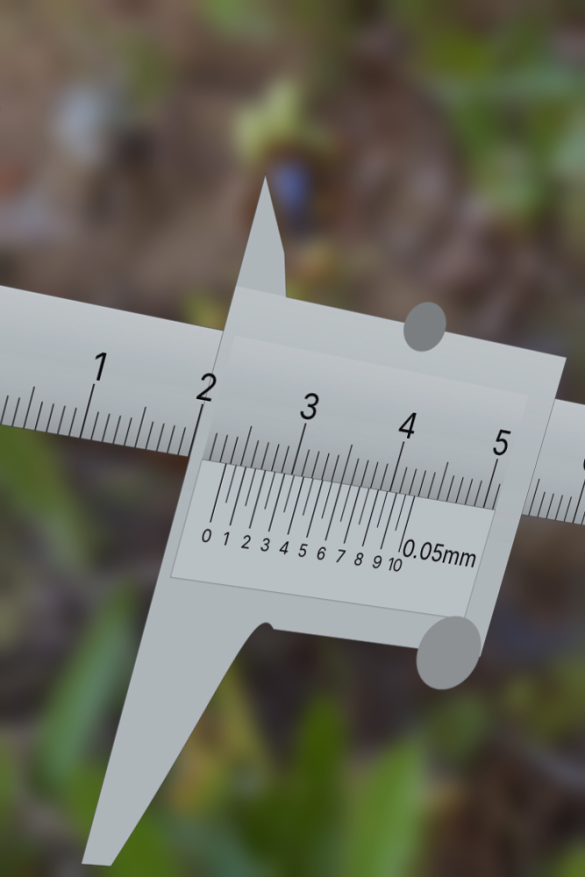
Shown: 23.6 mm
